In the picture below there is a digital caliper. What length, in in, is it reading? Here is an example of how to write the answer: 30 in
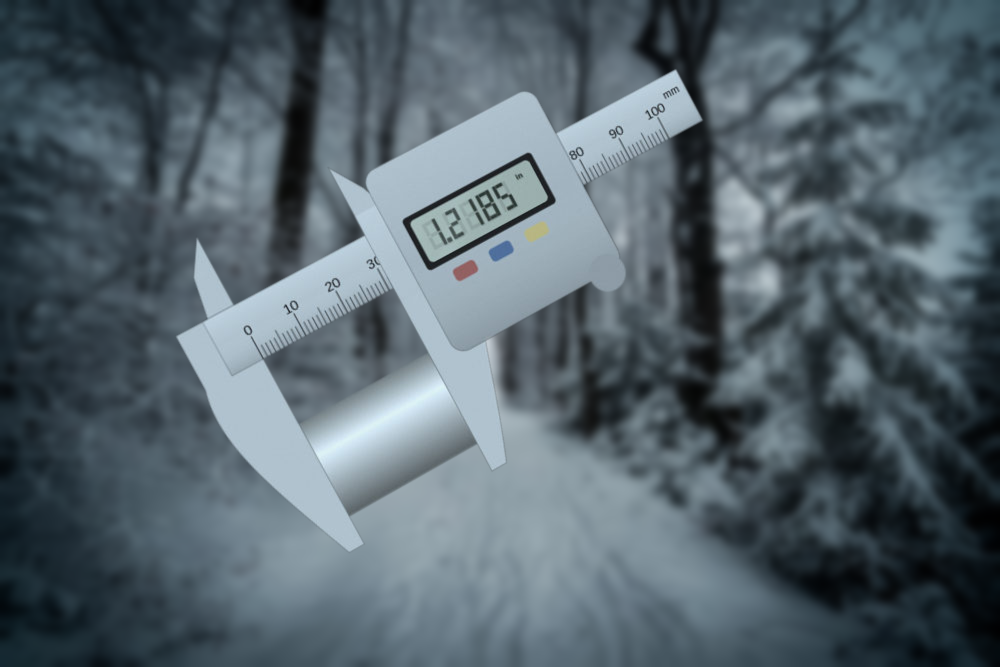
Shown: 1.2185 in
